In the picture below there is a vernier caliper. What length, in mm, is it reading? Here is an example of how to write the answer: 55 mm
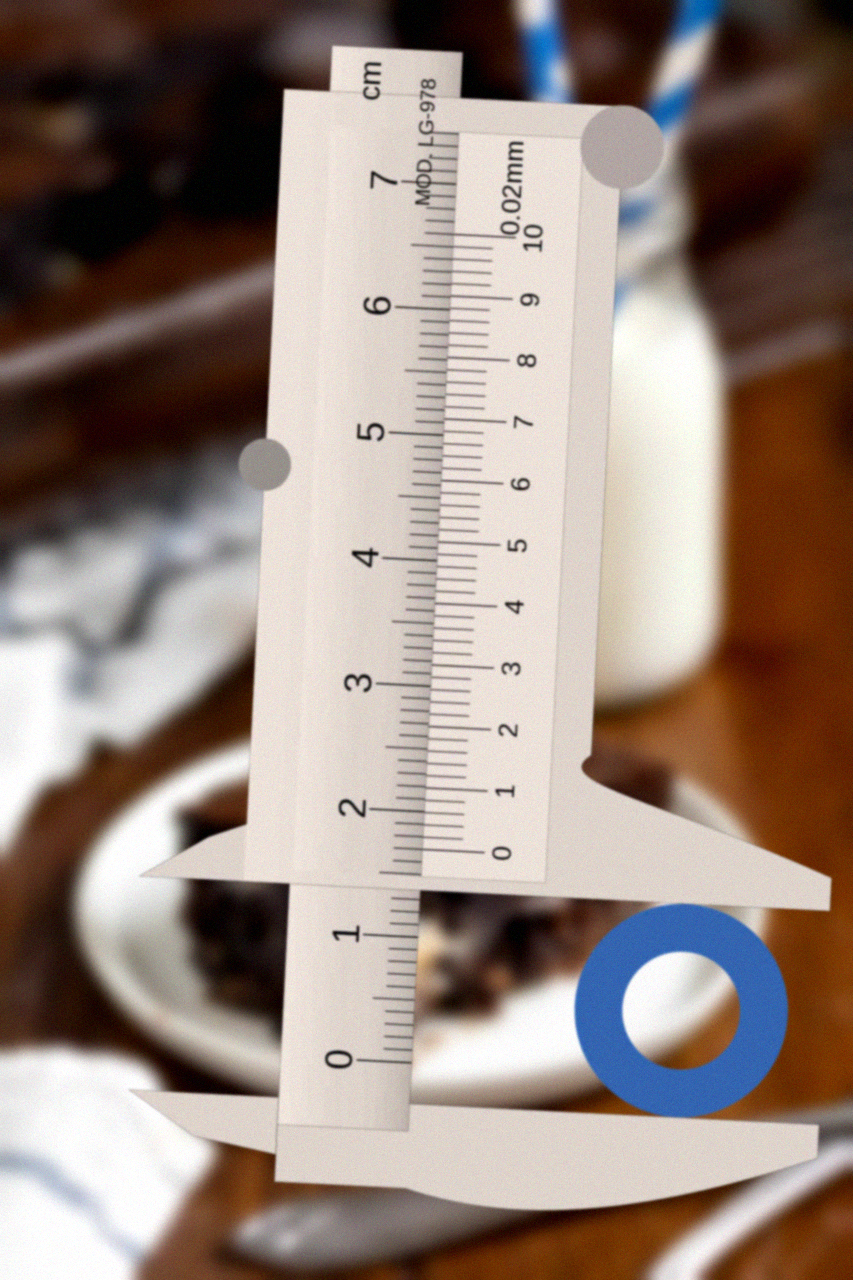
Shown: 17.0 mm
